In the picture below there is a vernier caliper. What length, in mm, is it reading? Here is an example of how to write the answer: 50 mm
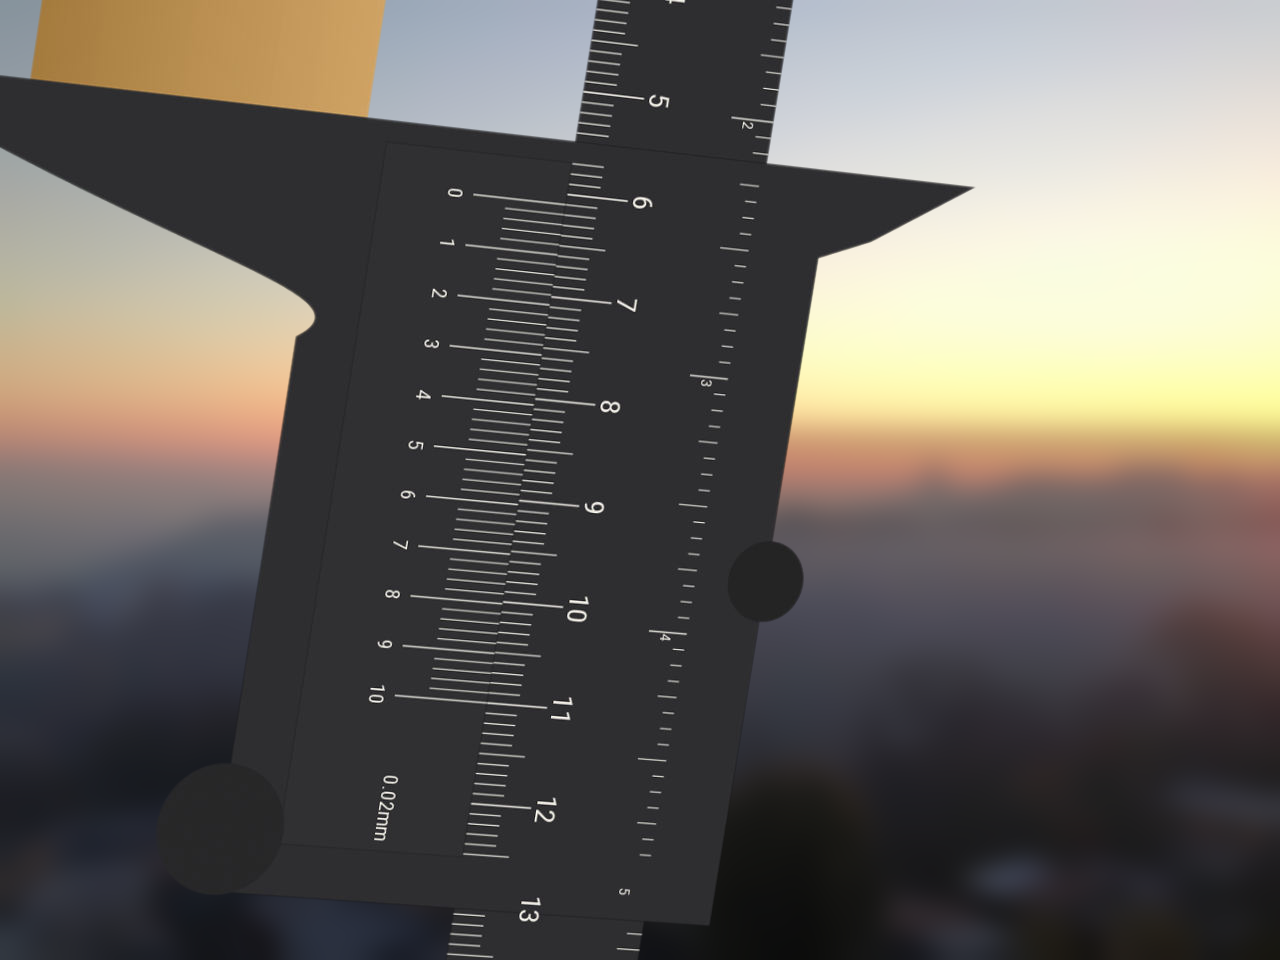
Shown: 61.0 mm
